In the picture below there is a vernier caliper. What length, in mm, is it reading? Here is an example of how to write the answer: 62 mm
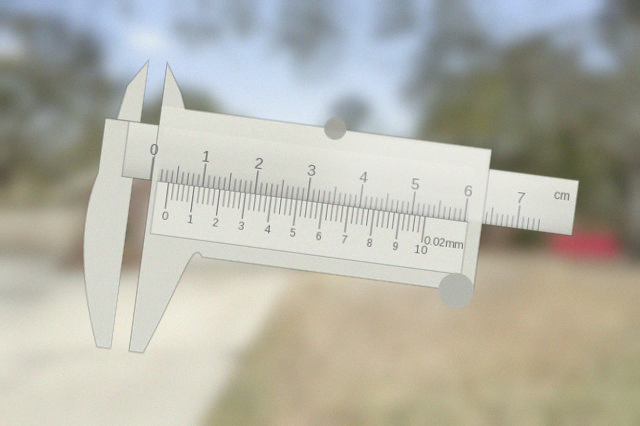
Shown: 3.5 mm
